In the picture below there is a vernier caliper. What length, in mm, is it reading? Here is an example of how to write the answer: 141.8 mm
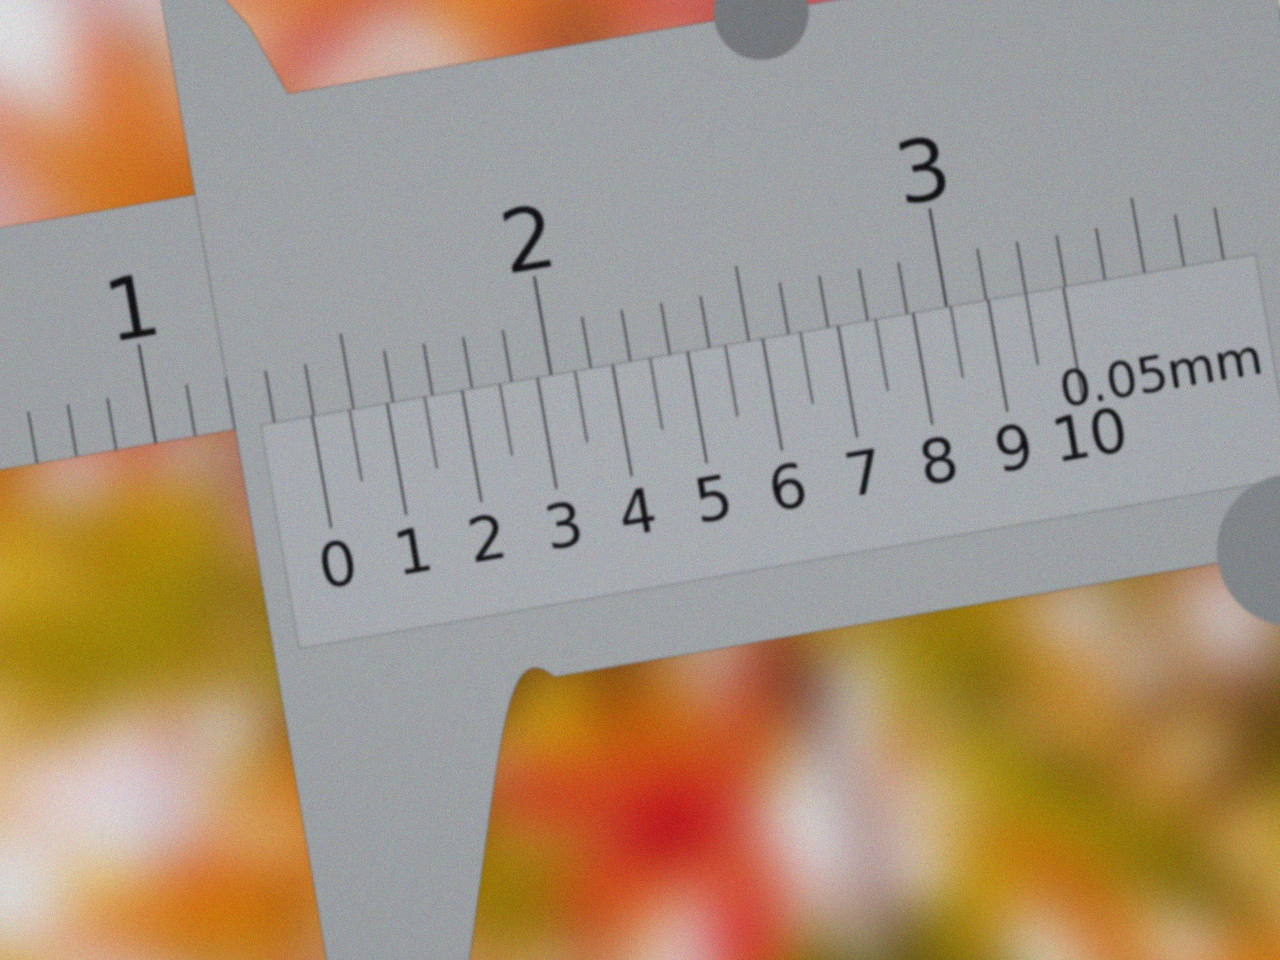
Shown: 13.95 mm
